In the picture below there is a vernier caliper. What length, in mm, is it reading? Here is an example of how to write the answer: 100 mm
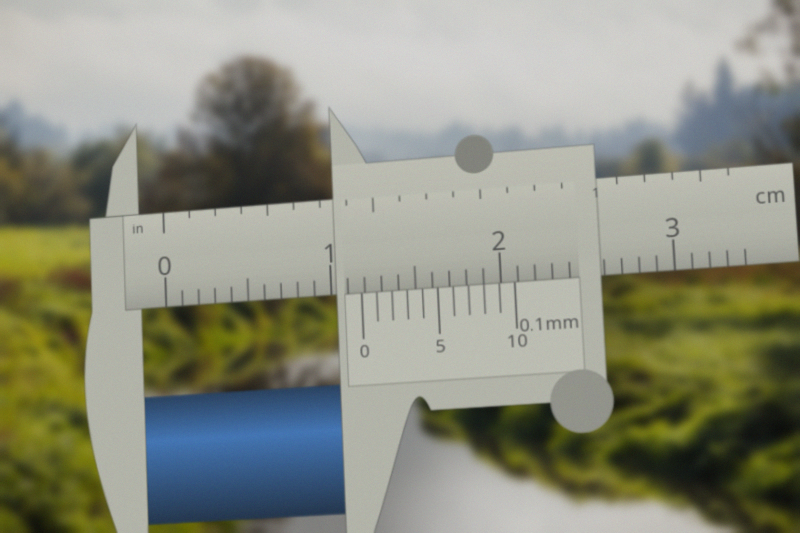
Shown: 11.8 mm
